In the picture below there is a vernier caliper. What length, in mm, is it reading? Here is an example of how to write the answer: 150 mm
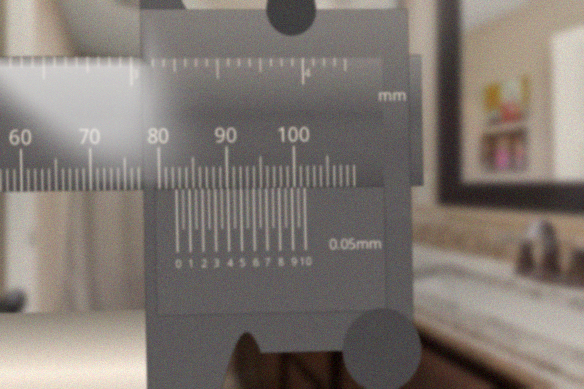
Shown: 82.5 mm
